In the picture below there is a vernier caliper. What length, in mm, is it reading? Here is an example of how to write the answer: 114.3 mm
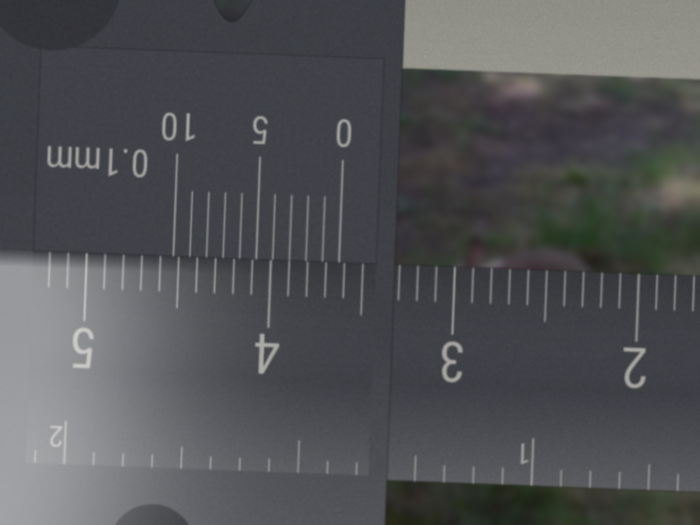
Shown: 36.3 mm
